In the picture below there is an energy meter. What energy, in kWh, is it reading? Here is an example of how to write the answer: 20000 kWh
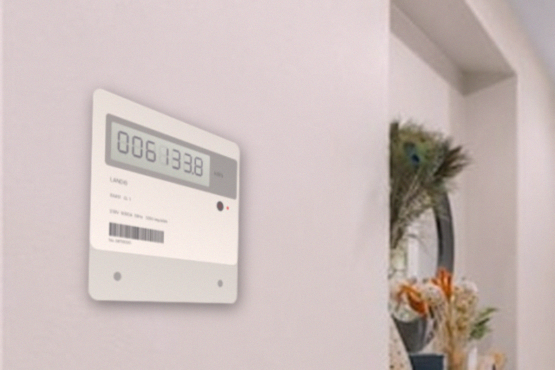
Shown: 6133.8 kWh
